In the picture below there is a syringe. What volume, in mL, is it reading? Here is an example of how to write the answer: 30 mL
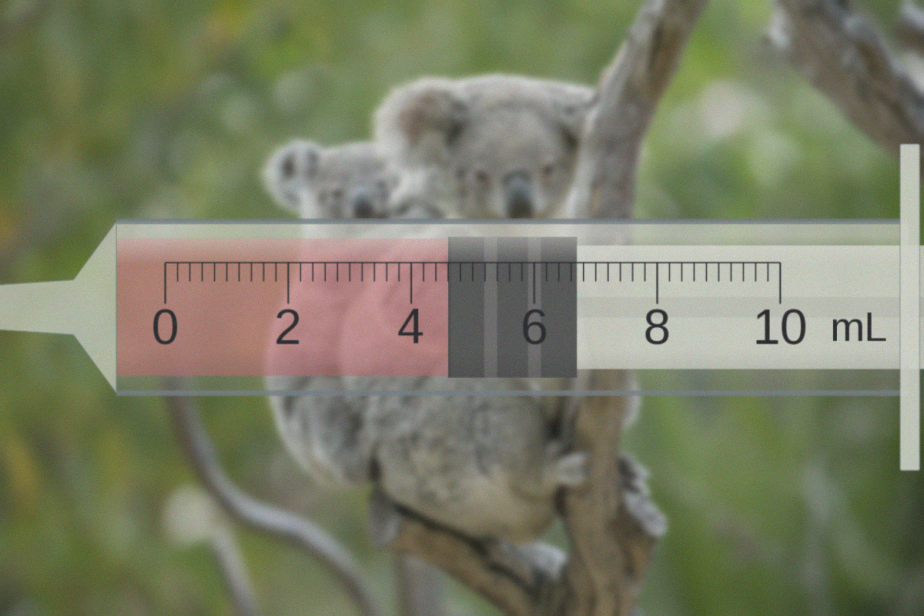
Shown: 4.6 mL
